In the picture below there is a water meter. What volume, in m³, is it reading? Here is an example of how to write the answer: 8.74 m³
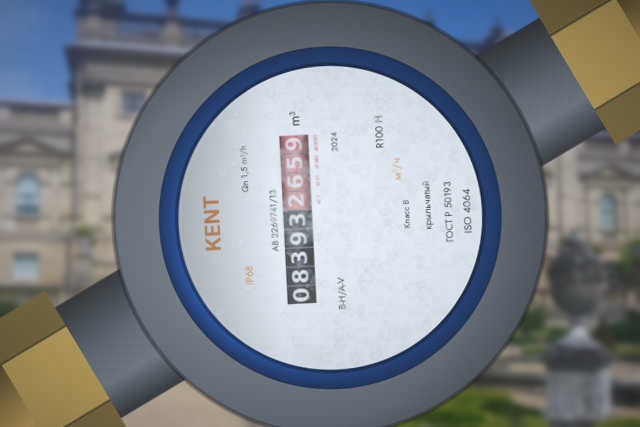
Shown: 8393.2659 m³
